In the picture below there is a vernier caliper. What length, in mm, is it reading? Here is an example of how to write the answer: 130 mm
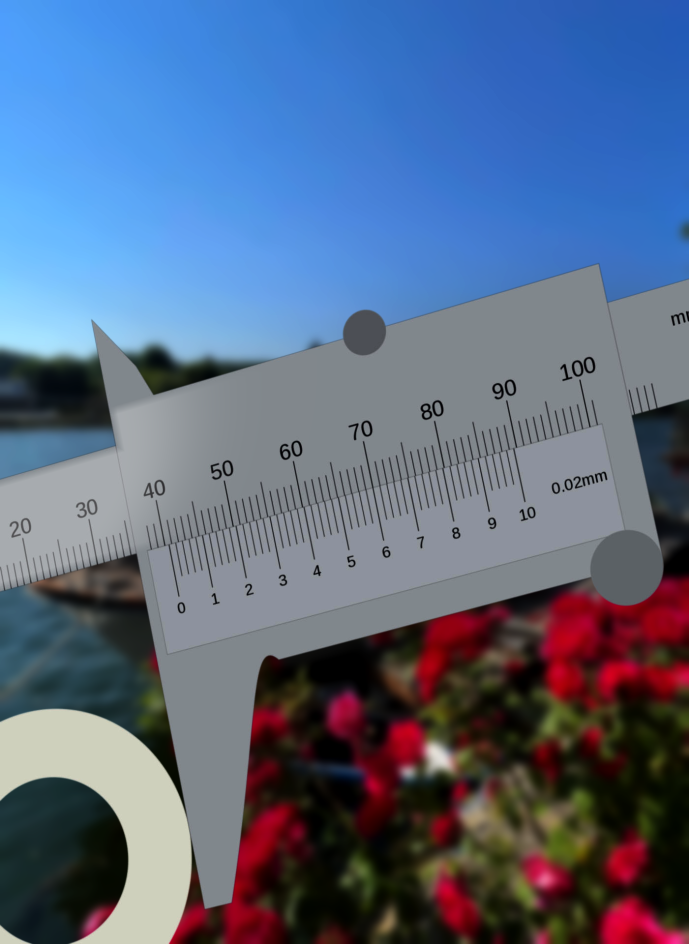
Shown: 40.6 mm
